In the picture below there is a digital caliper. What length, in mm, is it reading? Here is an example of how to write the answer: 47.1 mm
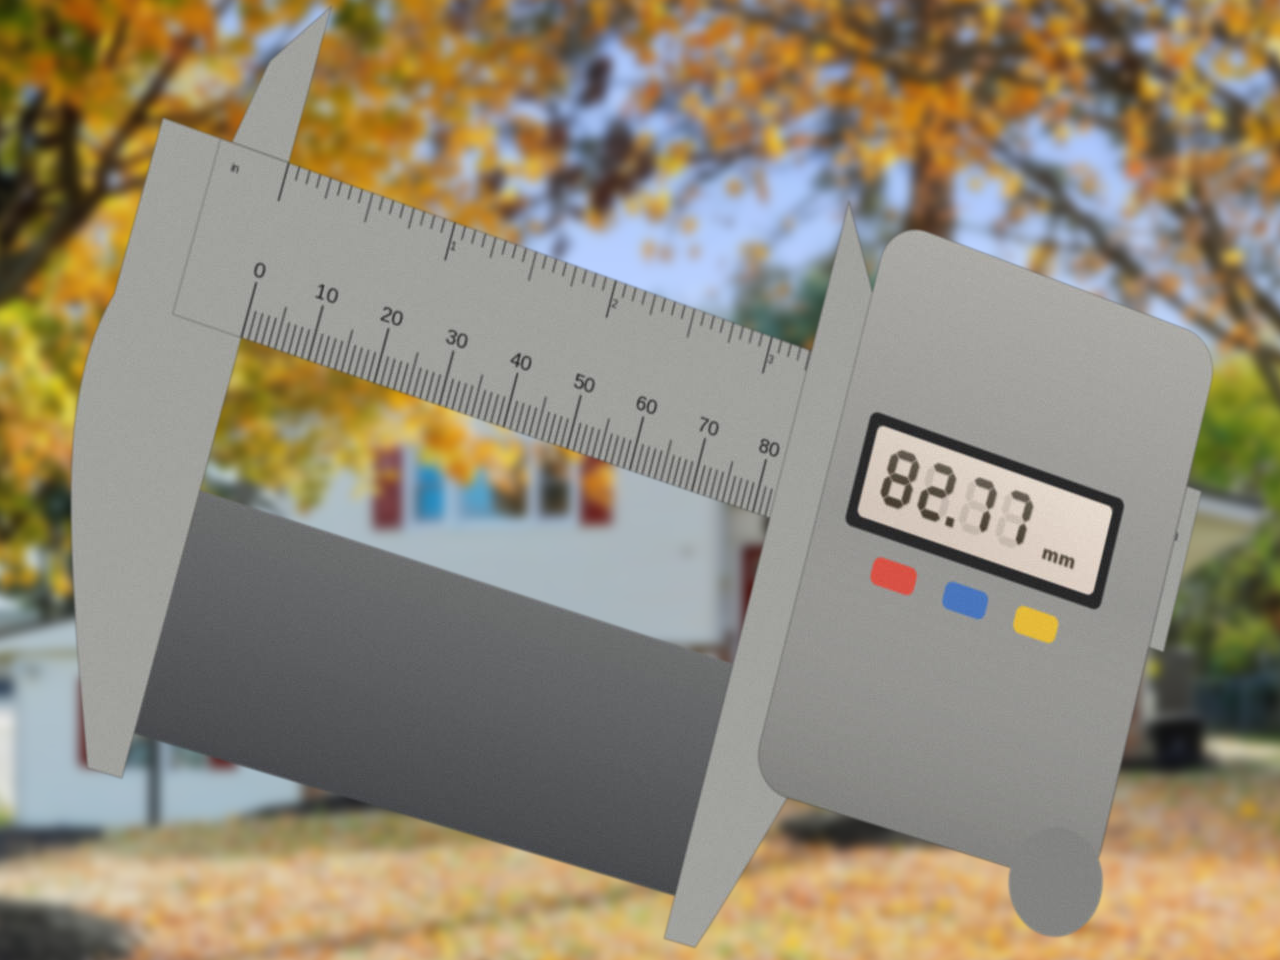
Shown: 82.77 mm
